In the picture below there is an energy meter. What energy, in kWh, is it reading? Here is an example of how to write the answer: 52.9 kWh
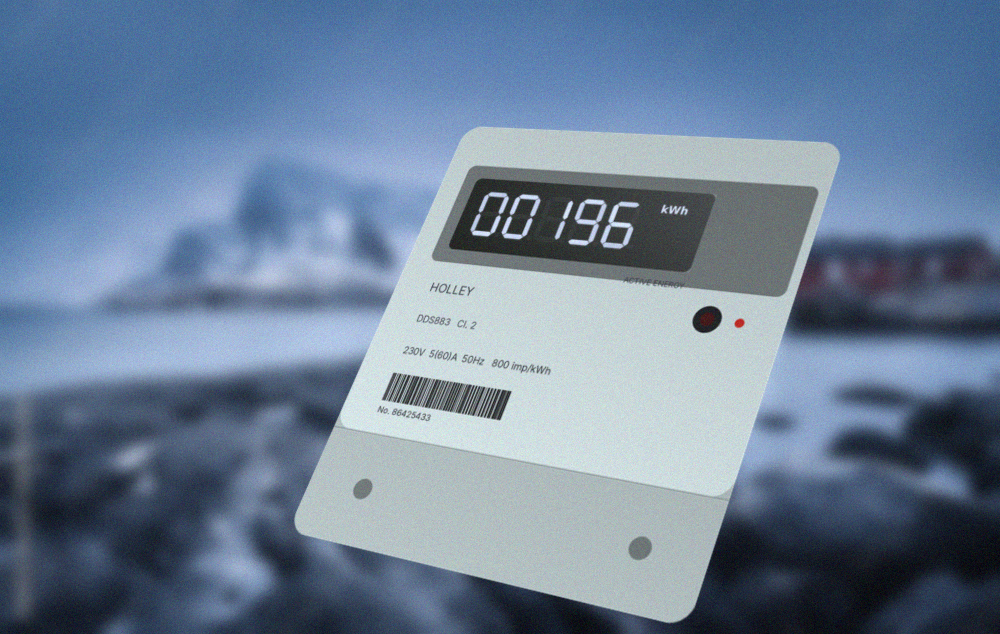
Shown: 196 kWh
